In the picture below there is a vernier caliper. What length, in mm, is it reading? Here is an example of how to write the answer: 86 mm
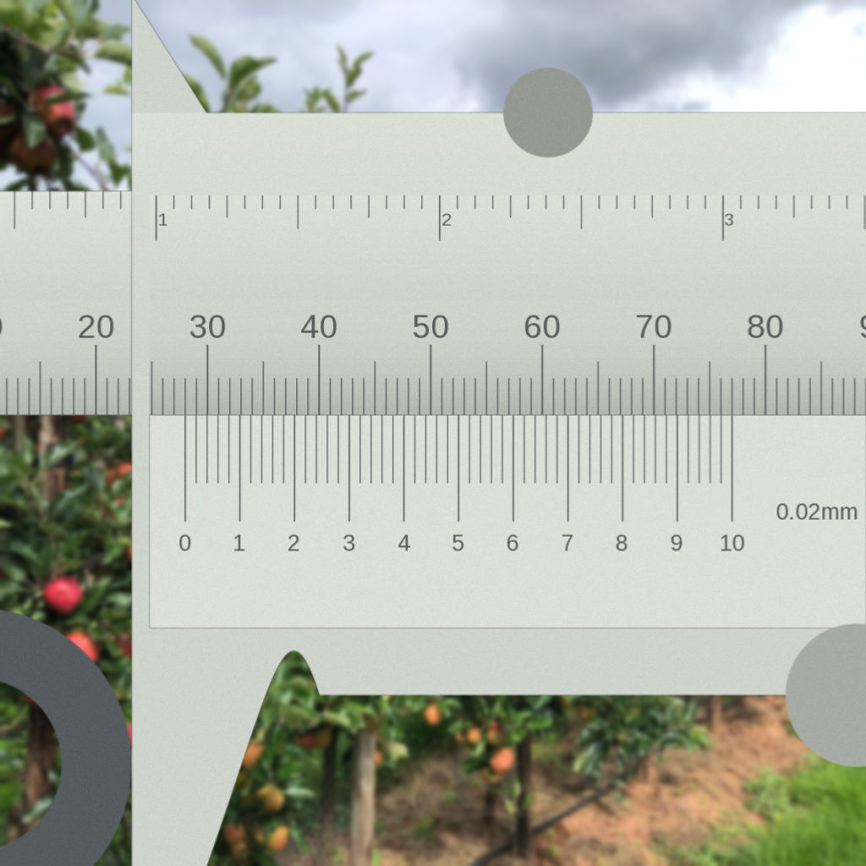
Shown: 28.0 mm
